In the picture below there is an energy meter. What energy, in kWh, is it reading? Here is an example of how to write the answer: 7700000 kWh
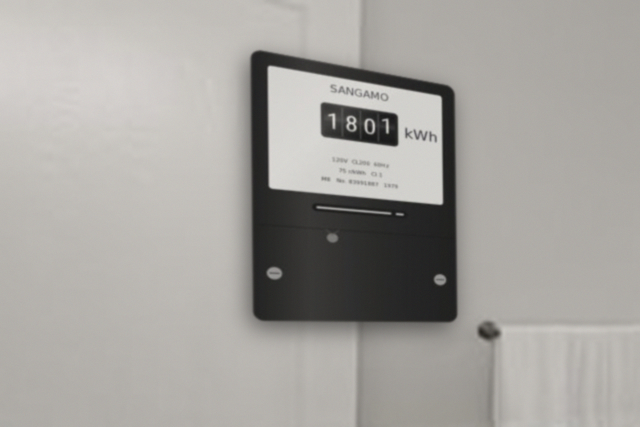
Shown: 1801 kWh
